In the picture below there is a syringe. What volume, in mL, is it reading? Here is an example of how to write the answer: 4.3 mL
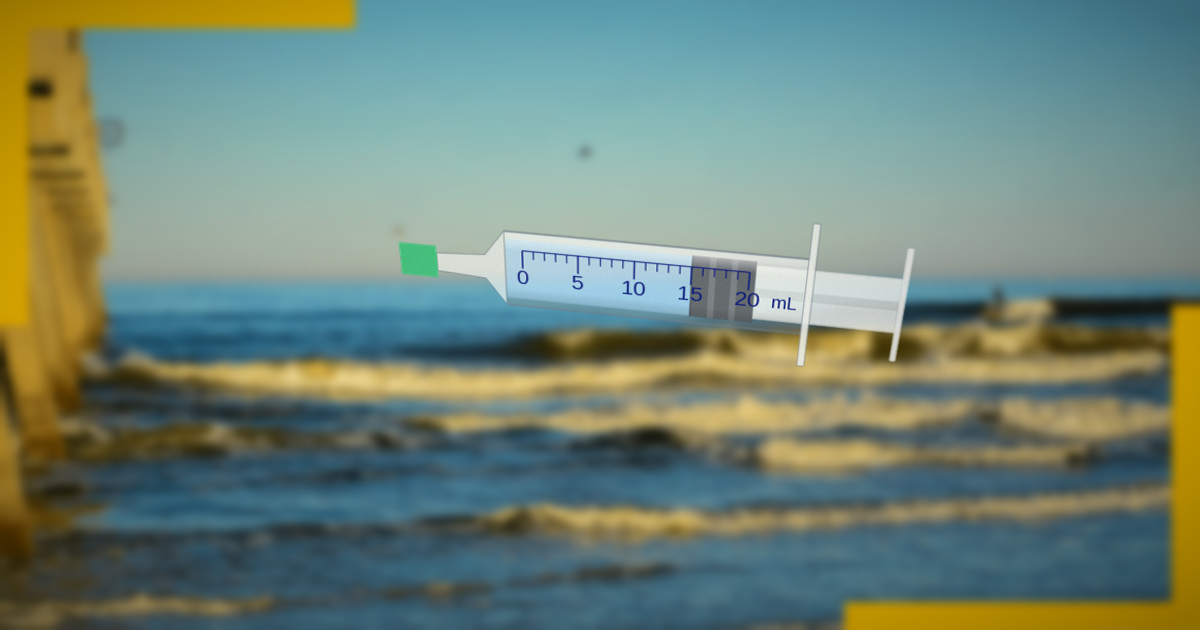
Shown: 15 mL
